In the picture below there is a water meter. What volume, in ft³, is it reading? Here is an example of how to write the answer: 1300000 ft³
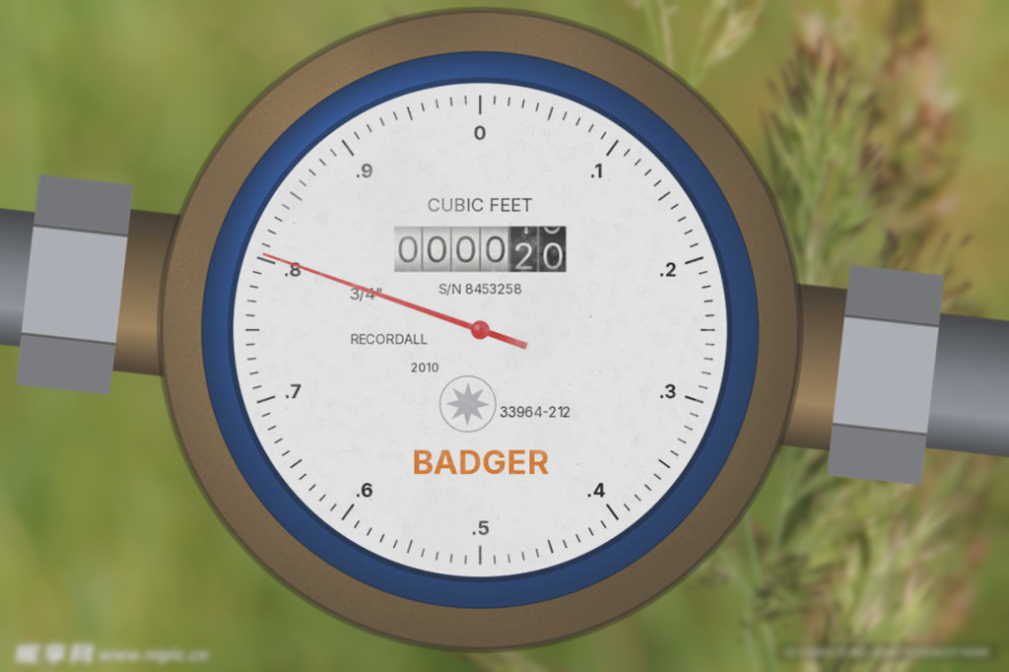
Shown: 19.80 ft³
